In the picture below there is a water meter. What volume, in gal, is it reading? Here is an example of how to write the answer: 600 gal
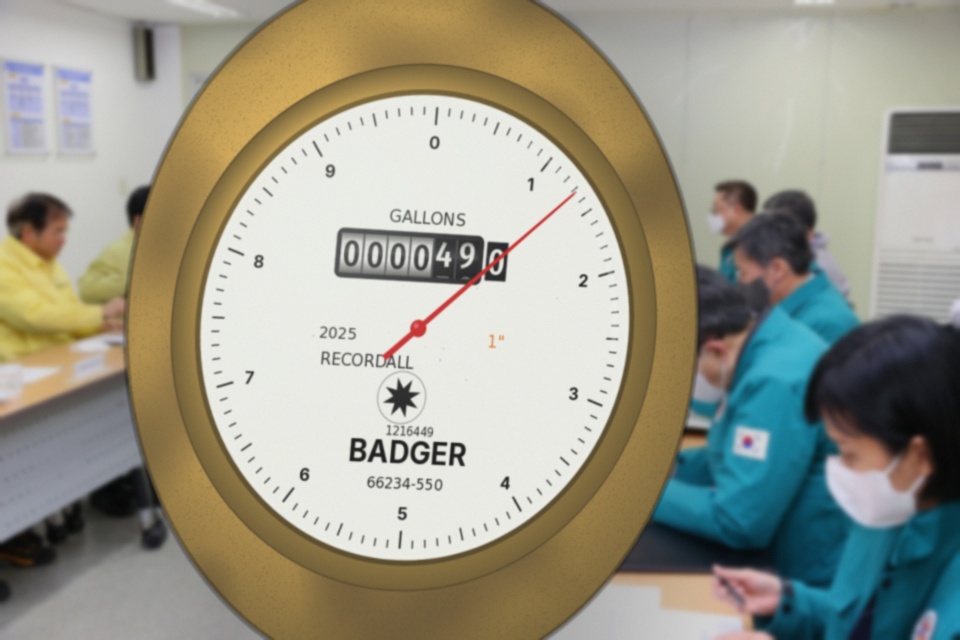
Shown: 491.3 gal
